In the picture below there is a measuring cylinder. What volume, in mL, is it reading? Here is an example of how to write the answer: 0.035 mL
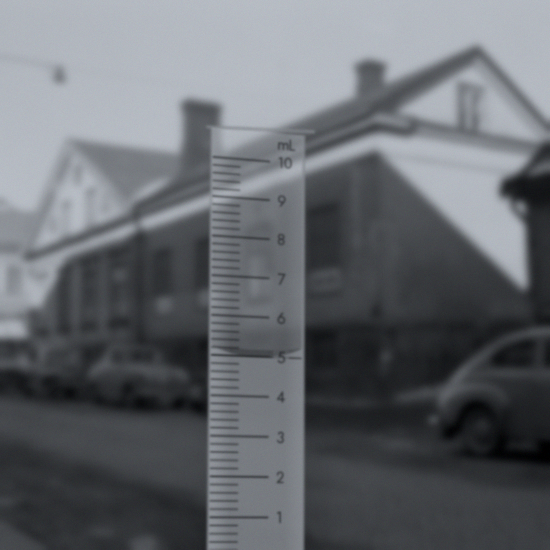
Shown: 5 mL
